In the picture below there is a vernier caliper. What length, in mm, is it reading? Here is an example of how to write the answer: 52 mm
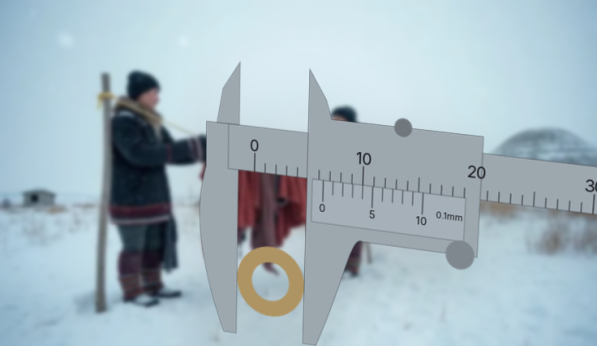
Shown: 6.4 mm
